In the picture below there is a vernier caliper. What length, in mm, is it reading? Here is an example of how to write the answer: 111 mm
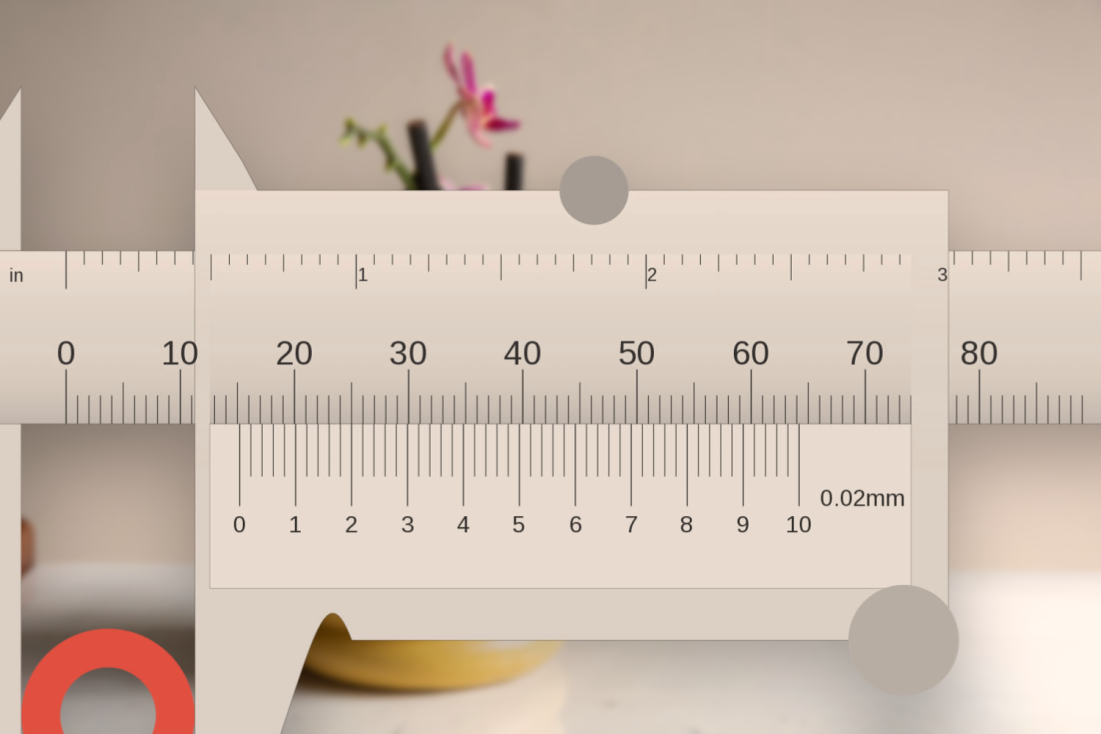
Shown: 15.2 mm
